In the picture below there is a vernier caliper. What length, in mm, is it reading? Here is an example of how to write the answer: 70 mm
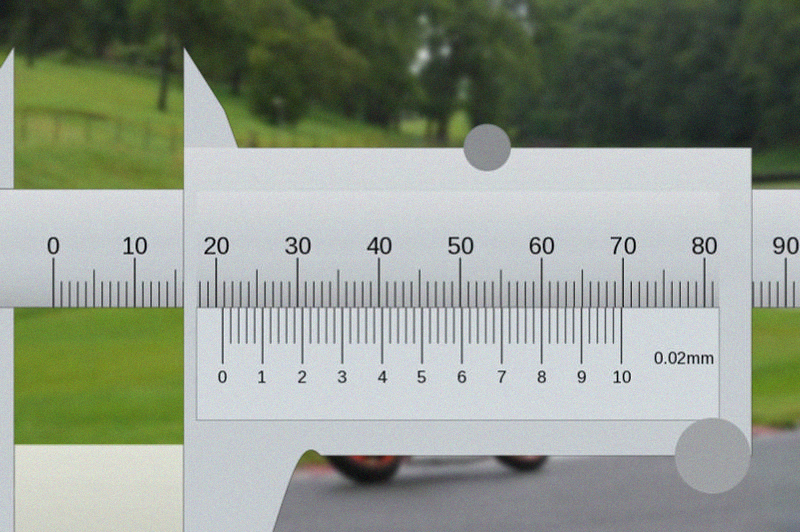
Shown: 20.8 mm
